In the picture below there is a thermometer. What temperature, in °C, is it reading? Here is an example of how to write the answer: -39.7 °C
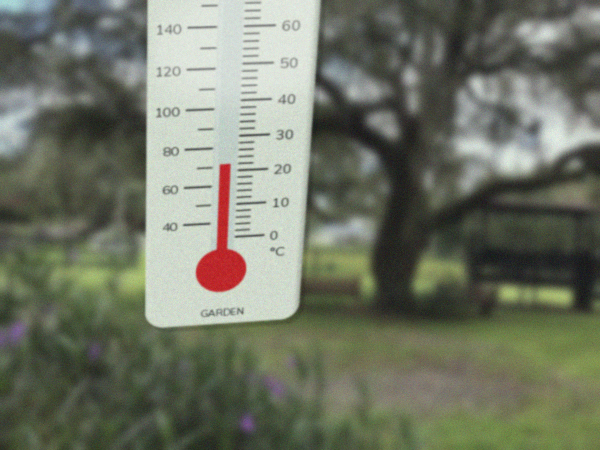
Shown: 22 °C
